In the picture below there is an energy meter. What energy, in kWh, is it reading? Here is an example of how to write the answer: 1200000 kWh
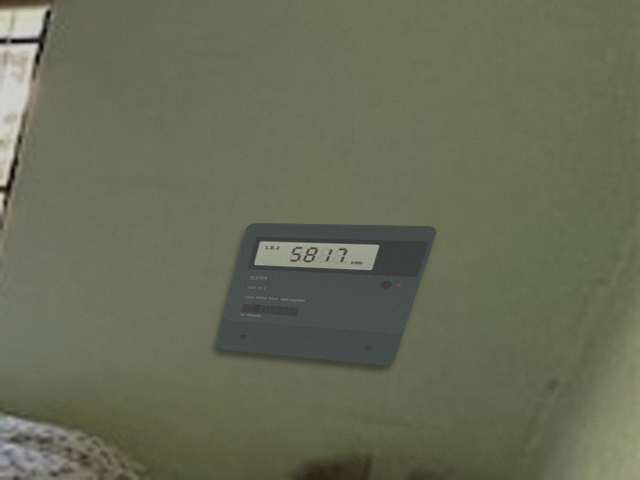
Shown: 5817 kWh
